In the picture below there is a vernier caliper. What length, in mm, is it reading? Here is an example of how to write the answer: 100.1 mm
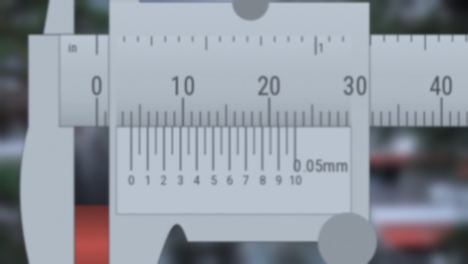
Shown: 4.0 mm
